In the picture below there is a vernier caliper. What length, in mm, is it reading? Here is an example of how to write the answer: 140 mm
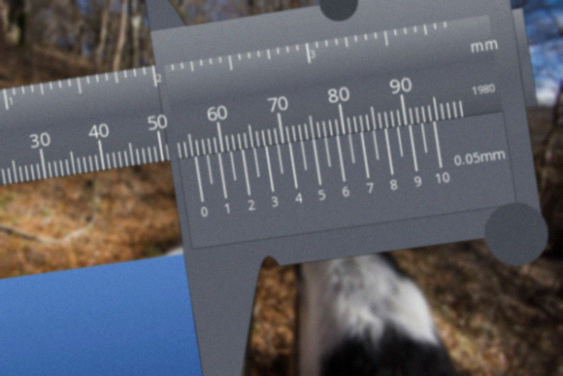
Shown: 55.5 mm
